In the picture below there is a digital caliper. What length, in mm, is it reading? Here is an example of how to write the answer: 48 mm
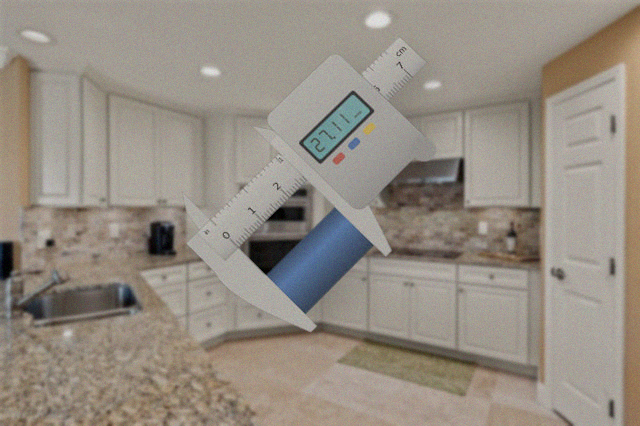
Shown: 27.11 mm
